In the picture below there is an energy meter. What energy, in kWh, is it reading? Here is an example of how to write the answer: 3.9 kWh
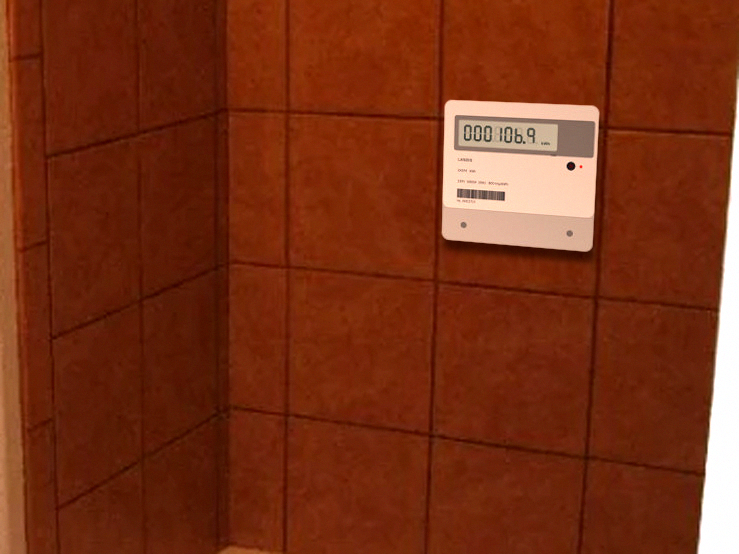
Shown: 106.9 kWh
